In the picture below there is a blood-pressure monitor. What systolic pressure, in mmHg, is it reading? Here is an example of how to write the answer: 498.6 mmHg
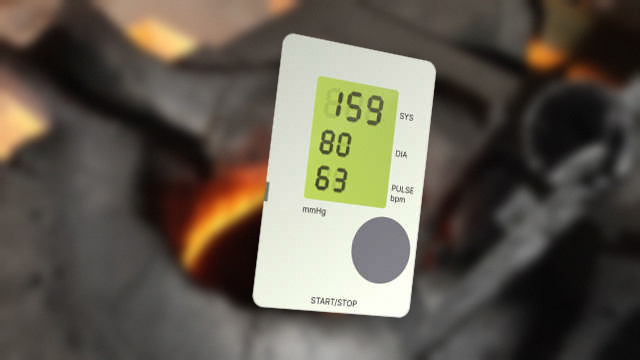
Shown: 159 mmHg
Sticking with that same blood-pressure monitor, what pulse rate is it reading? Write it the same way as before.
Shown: 63 bpm
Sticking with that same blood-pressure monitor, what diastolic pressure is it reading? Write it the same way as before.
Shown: 80 mmHg
